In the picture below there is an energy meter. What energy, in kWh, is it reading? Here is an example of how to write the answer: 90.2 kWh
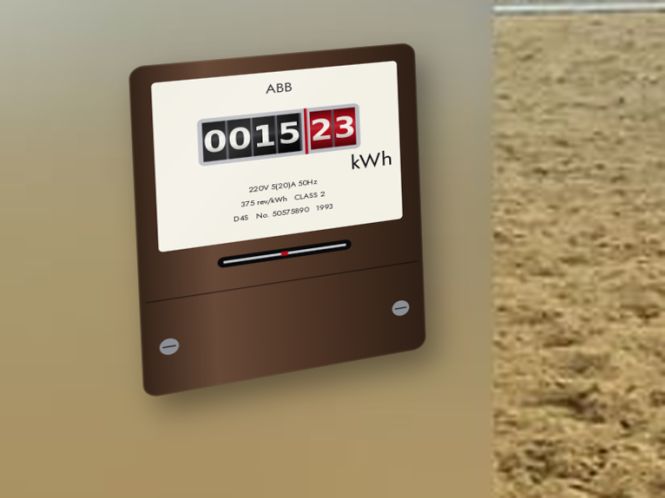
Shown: 15.23 kWh
